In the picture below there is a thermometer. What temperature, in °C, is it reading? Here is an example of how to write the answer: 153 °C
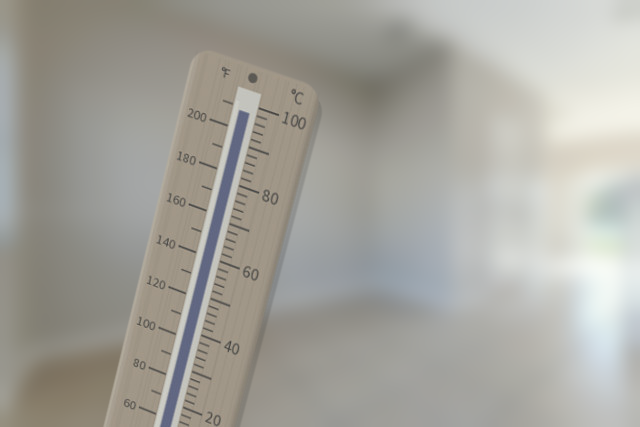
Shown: 98 °C
